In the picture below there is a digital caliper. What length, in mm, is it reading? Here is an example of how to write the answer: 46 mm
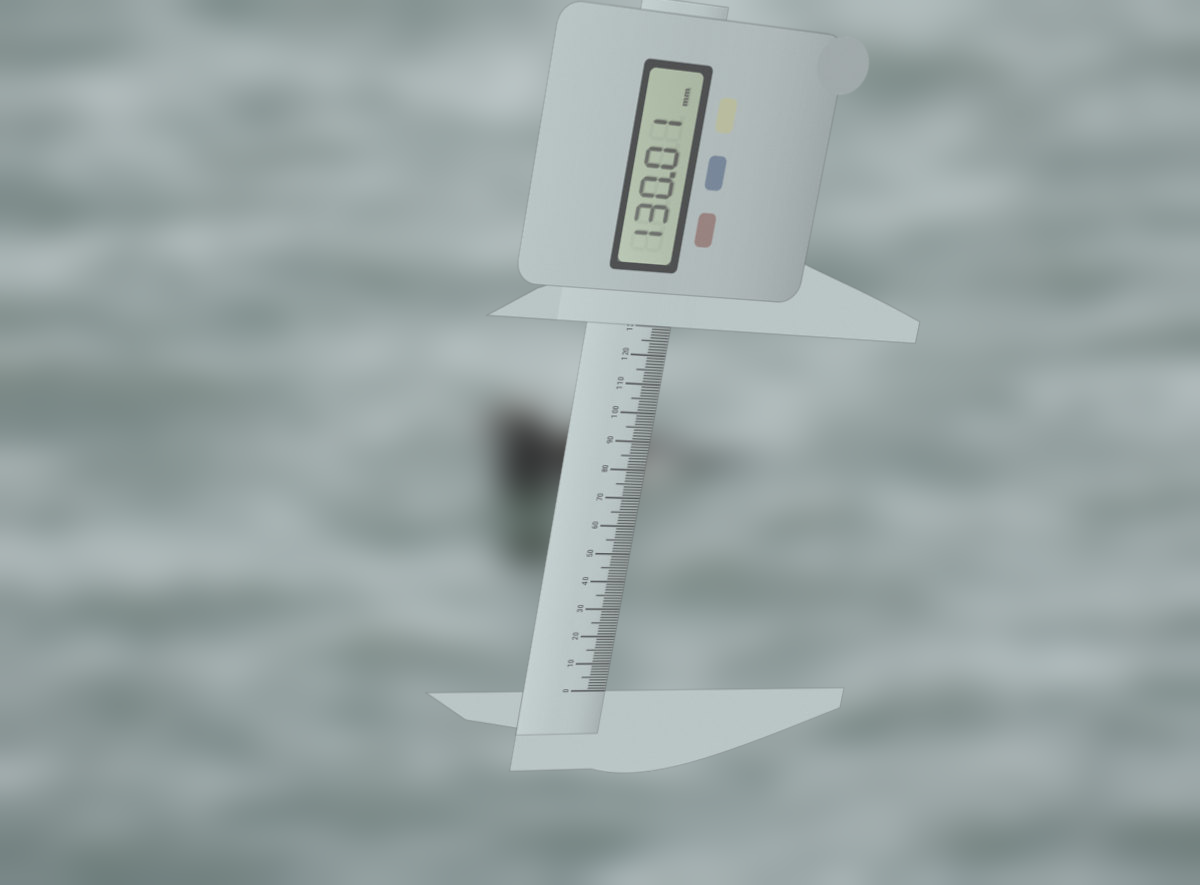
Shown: 130.01 mm
